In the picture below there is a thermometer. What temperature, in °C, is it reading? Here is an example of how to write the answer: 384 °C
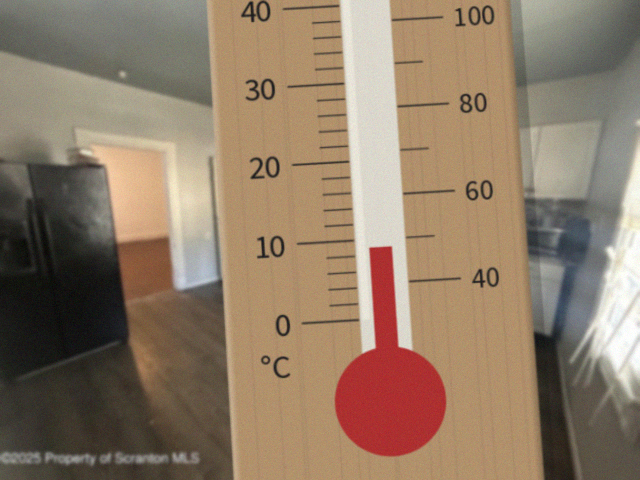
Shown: 9 °C
